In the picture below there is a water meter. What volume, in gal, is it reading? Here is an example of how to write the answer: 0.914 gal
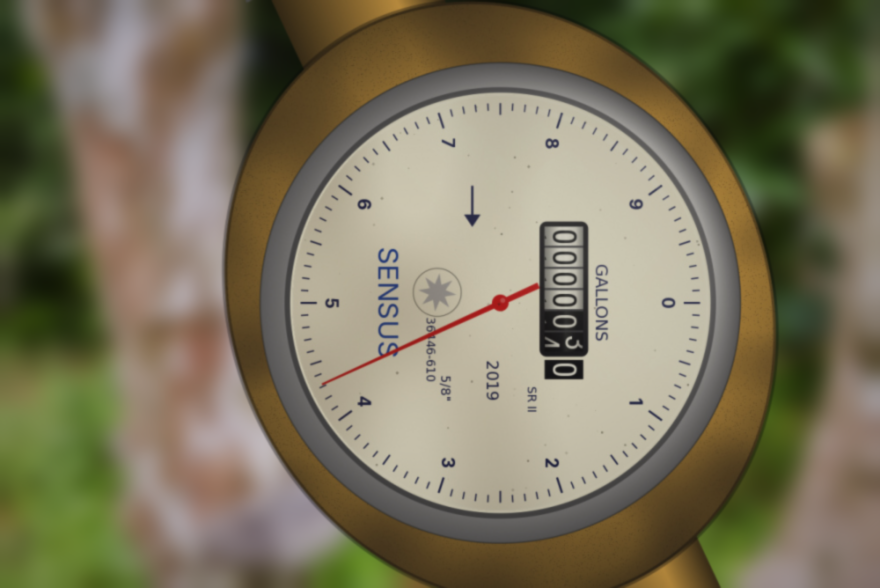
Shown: 34.3 gal
